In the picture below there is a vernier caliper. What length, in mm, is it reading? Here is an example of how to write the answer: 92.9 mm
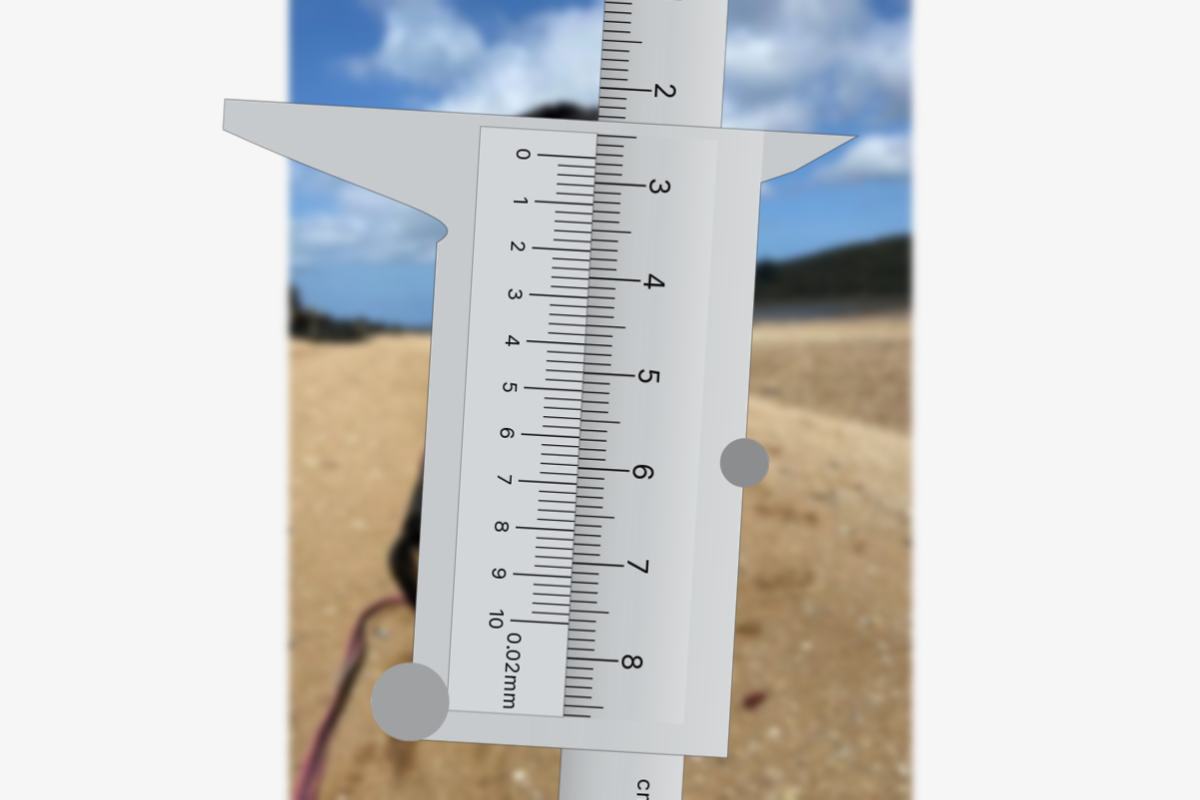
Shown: 27.4 mm
